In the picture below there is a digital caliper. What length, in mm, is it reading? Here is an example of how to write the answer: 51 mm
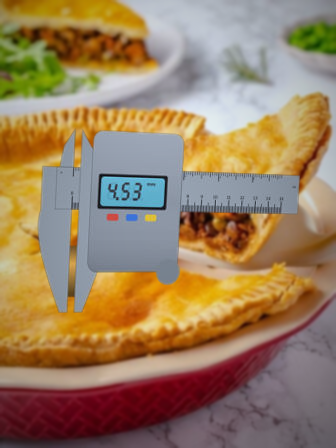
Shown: 4.53 mm
